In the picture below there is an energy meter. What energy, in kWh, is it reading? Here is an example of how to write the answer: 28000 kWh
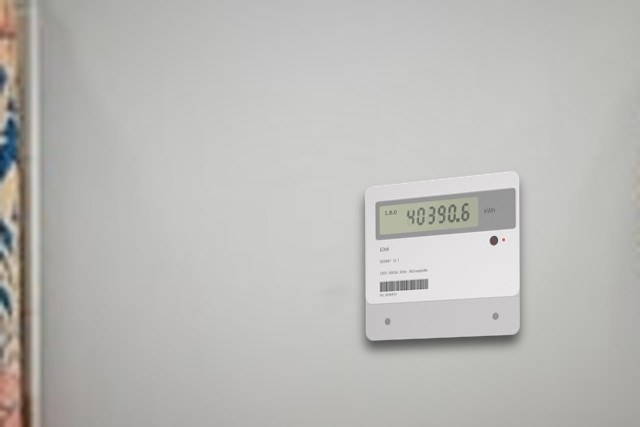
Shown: 40390.6 kWh
